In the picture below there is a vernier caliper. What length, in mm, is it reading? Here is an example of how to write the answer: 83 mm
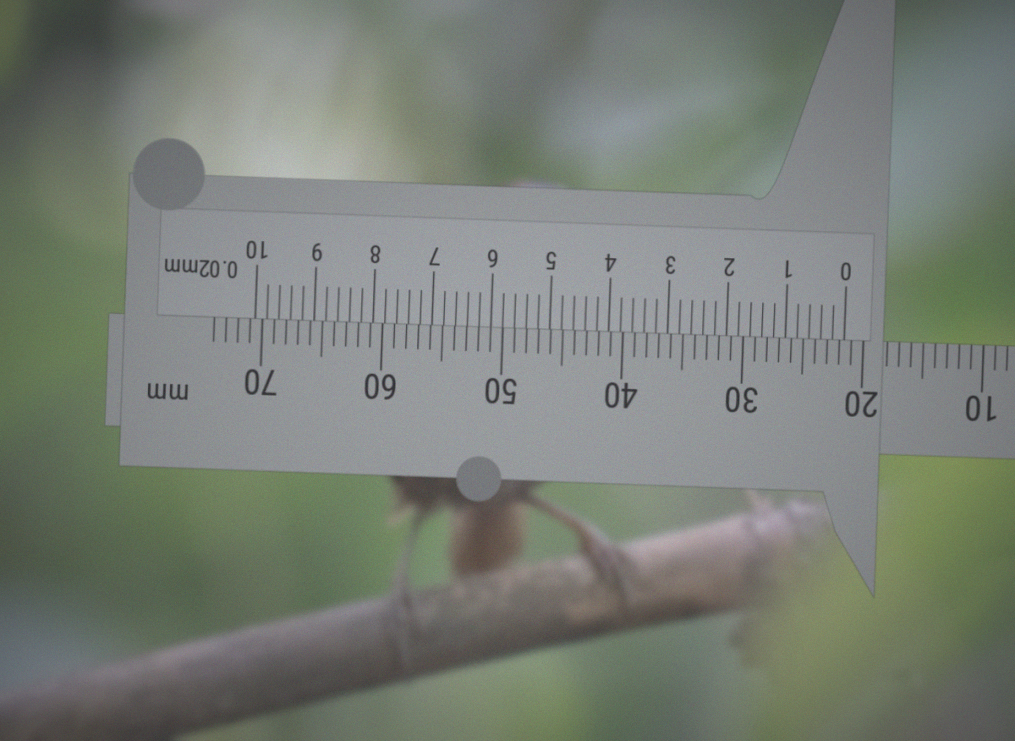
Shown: 21.6 mm
